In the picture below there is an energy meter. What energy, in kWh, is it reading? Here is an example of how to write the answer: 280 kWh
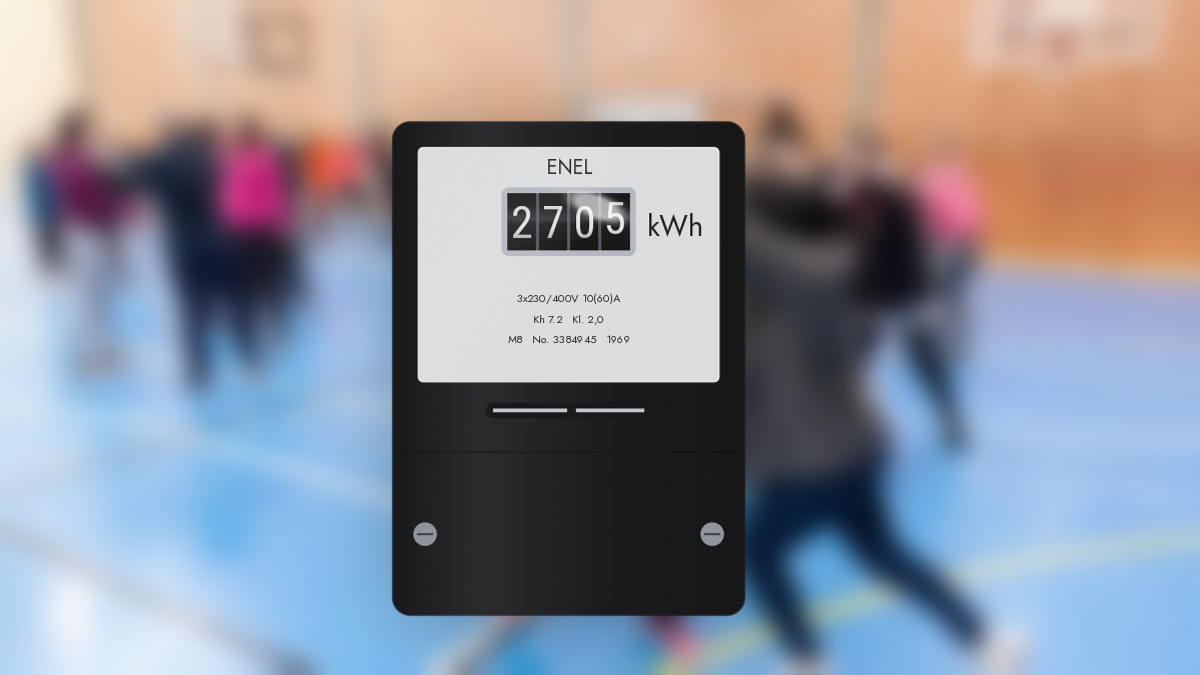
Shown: 2705 kWh
